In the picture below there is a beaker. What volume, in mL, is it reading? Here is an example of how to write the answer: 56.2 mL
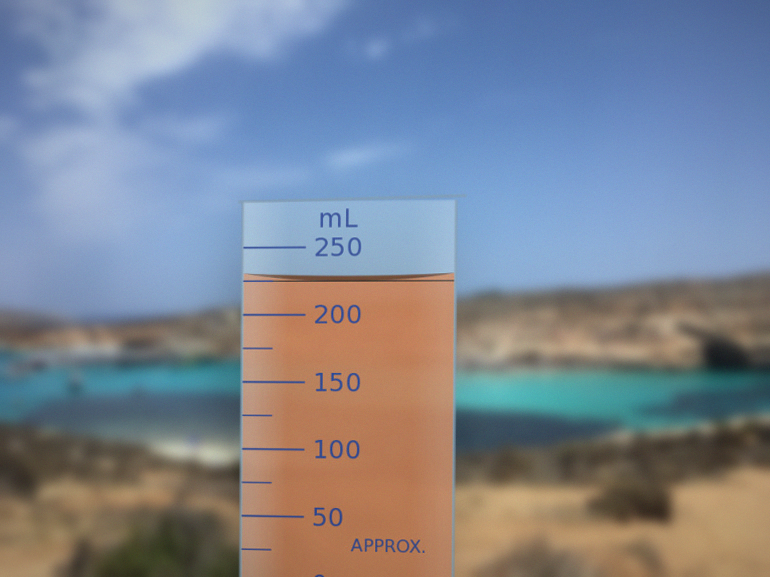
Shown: 225 mL
